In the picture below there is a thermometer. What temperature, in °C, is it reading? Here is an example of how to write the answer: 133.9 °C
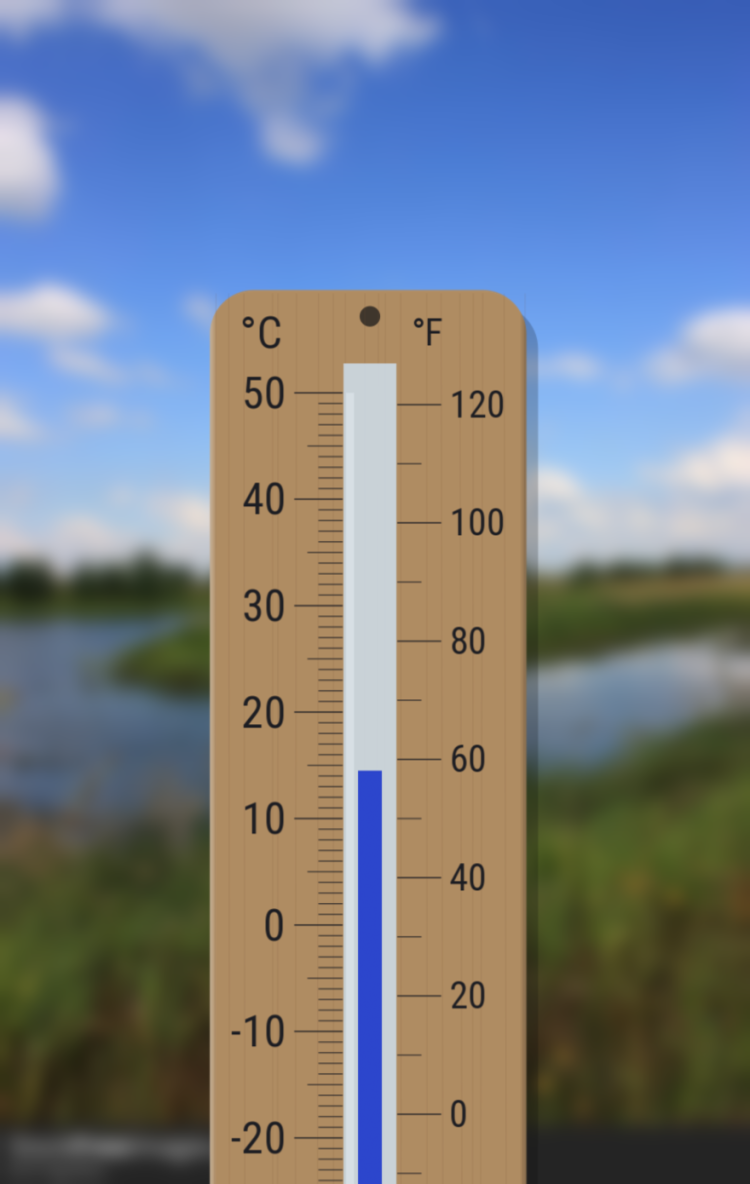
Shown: 14.5 °C
